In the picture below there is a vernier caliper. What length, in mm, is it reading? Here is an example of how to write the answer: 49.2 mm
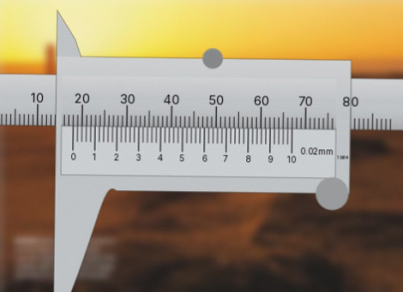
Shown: 18.0 mm
